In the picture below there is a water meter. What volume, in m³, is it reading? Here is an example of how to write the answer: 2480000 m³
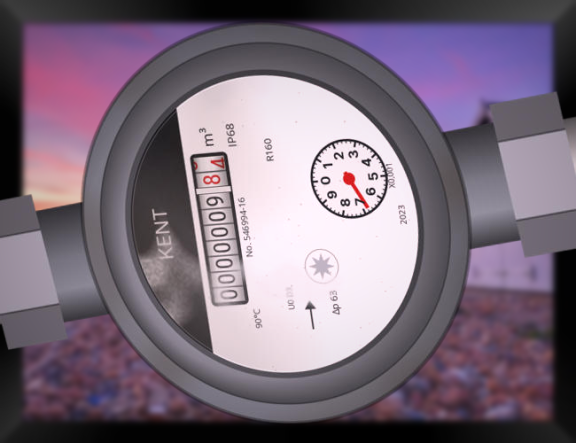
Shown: 9.836 m³
